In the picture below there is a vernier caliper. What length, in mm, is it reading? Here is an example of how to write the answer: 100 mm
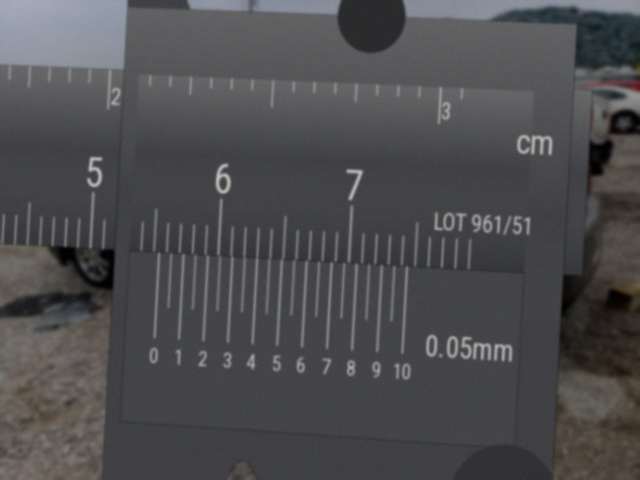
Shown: 55.4 mm
